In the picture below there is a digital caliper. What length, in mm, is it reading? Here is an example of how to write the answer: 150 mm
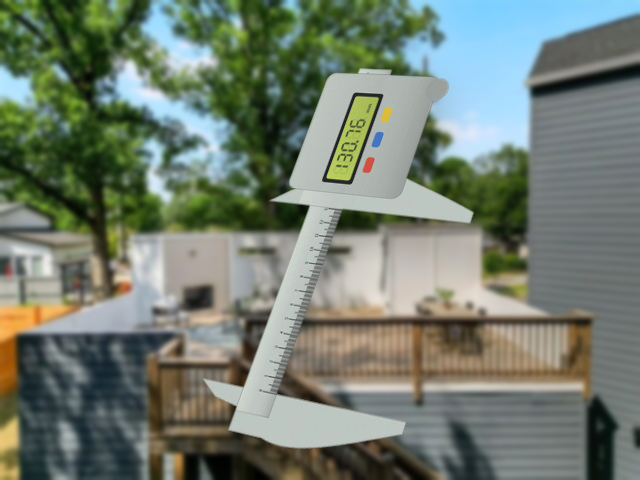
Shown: 130.76 mm
